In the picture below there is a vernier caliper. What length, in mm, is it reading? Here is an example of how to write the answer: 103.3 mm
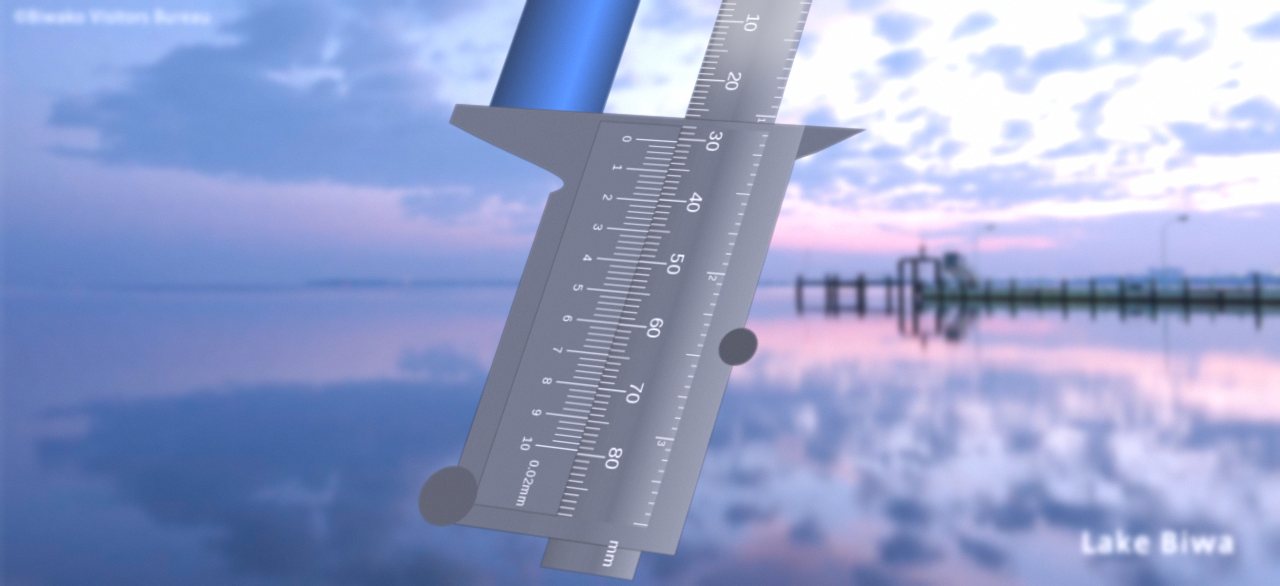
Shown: 30.5 mm
